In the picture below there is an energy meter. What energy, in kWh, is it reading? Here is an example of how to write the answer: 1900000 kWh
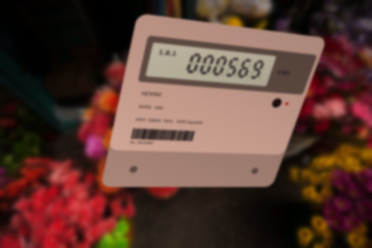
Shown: 569 kWh
